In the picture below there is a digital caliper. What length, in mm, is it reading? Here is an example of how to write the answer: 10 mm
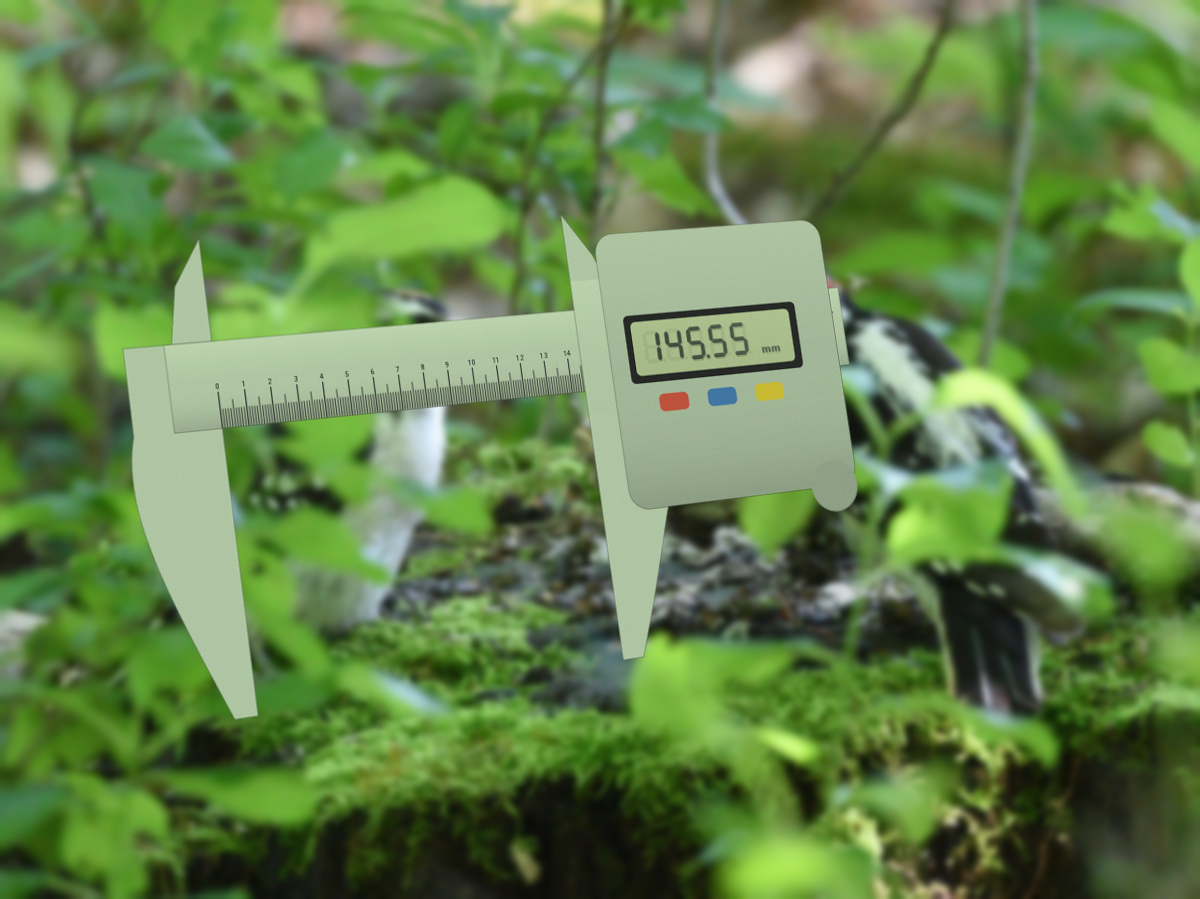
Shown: 145.55 mm
